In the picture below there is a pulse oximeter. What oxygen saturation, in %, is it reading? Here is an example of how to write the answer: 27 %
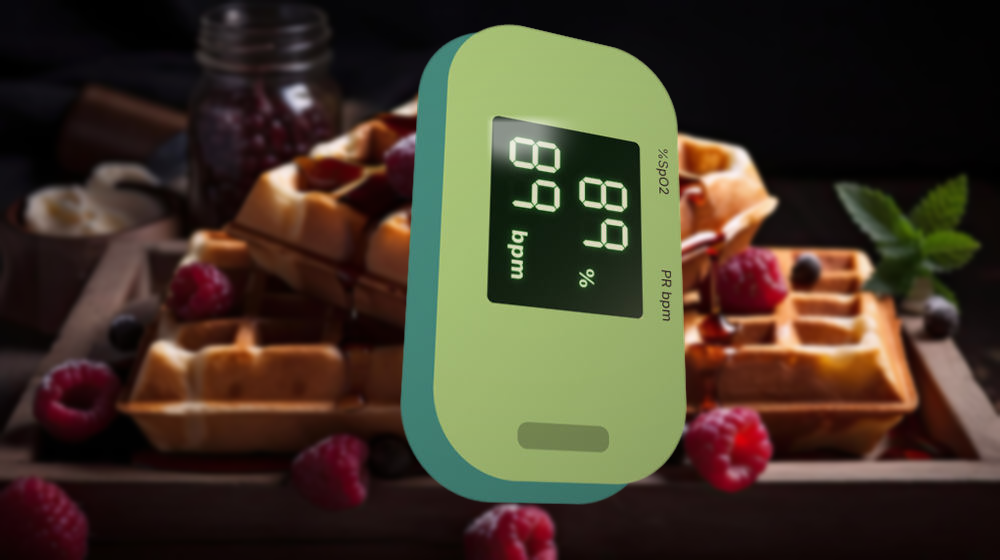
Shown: 89 %
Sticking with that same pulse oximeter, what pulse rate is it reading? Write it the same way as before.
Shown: 89 bpm
